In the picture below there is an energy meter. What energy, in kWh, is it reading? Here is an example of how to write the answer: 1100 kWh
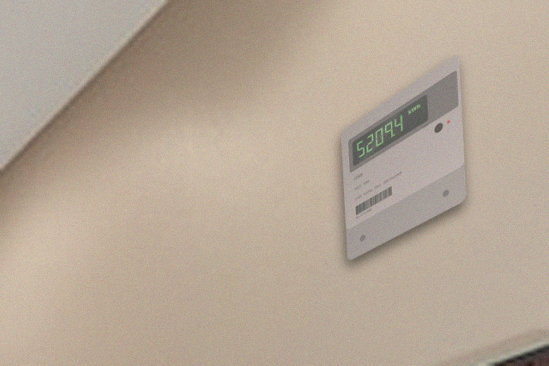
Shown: 5209.4 kWh
